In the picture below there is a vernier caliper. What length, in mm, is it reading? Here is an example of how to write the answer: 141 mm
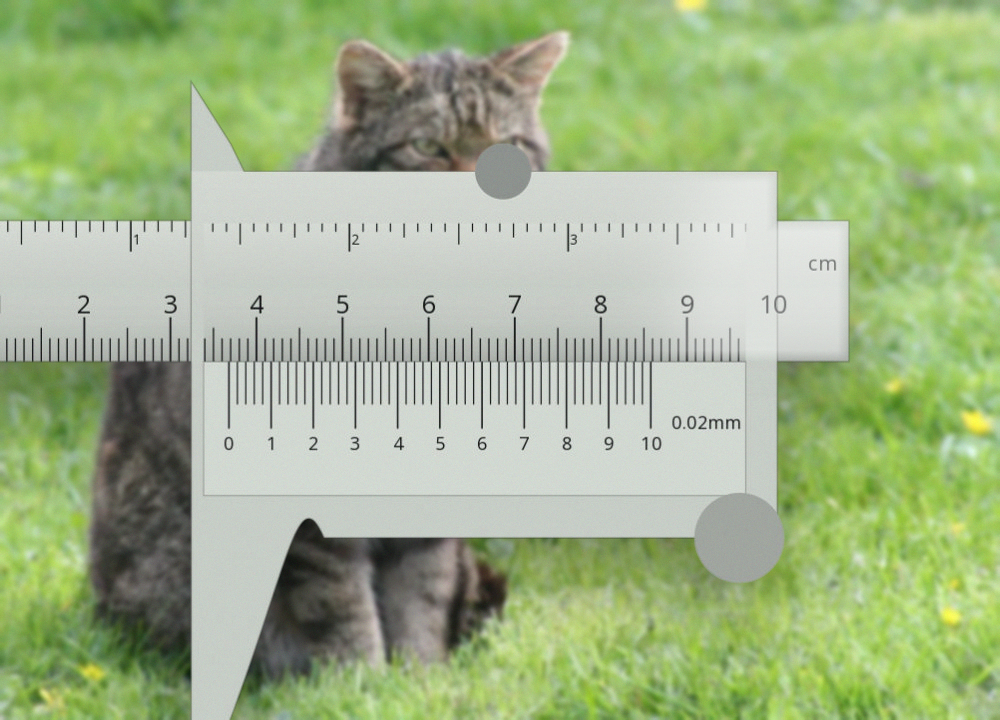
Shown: 36.8 mm
